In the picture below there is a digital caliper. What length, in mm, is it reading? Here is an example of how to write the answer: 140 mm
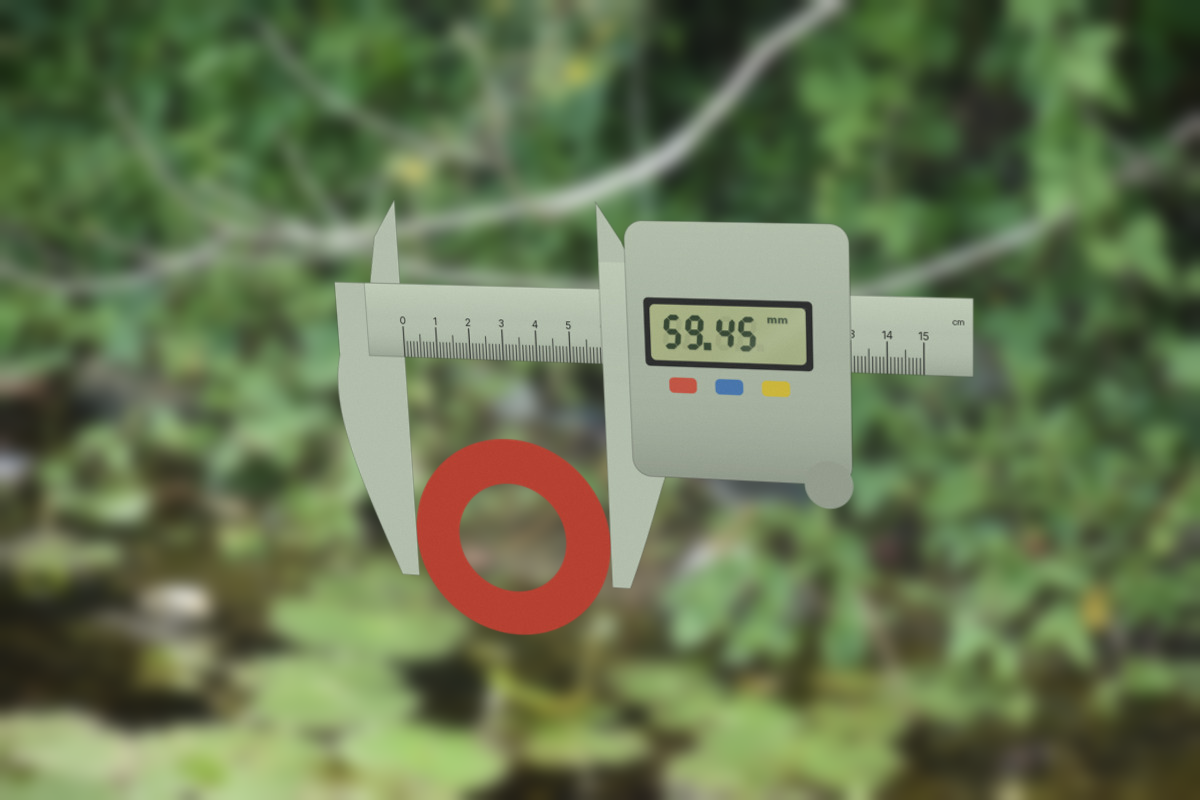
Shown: 59.45 mm
